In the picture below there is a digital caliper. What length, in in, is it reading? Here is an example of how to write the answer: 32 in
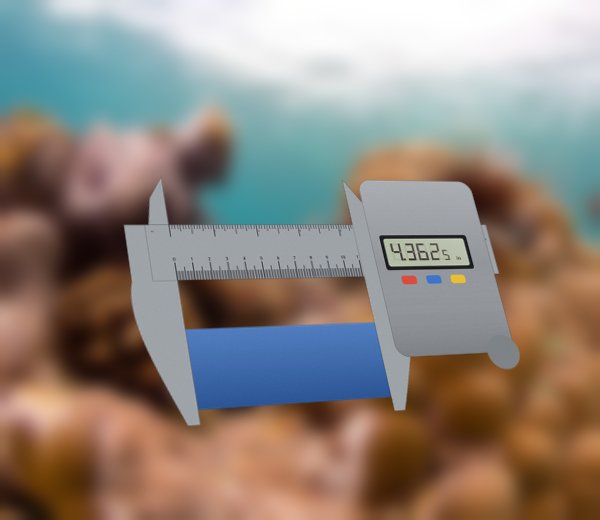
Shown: 4.3625 in
